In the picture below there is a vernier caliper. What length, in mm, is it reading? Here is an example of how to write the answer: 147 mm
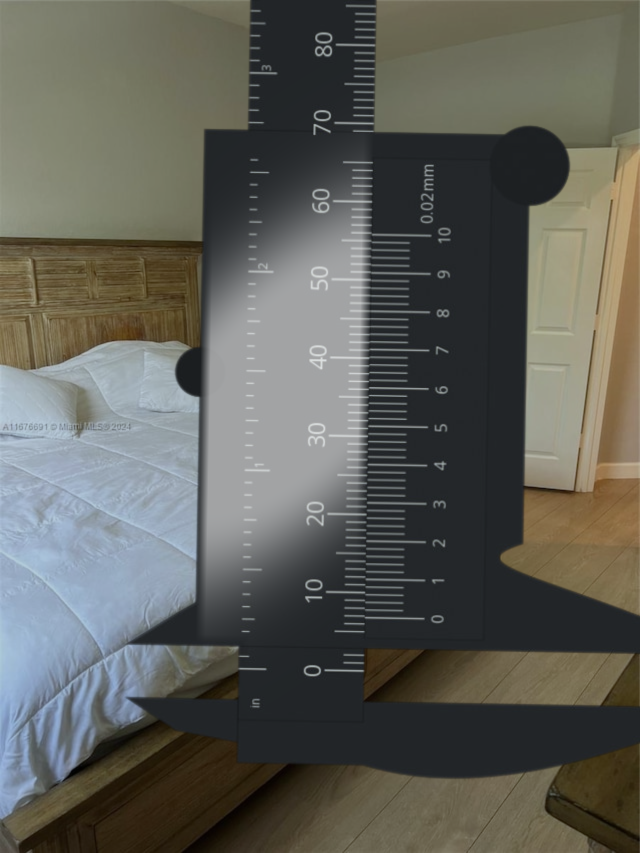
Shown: 6.8 mm
